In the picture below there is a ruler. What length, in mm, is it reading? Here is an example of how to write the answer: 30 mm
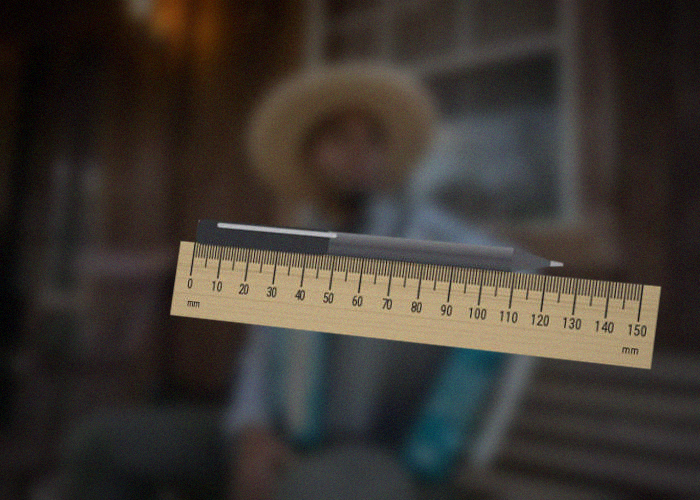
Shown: 125 mm
